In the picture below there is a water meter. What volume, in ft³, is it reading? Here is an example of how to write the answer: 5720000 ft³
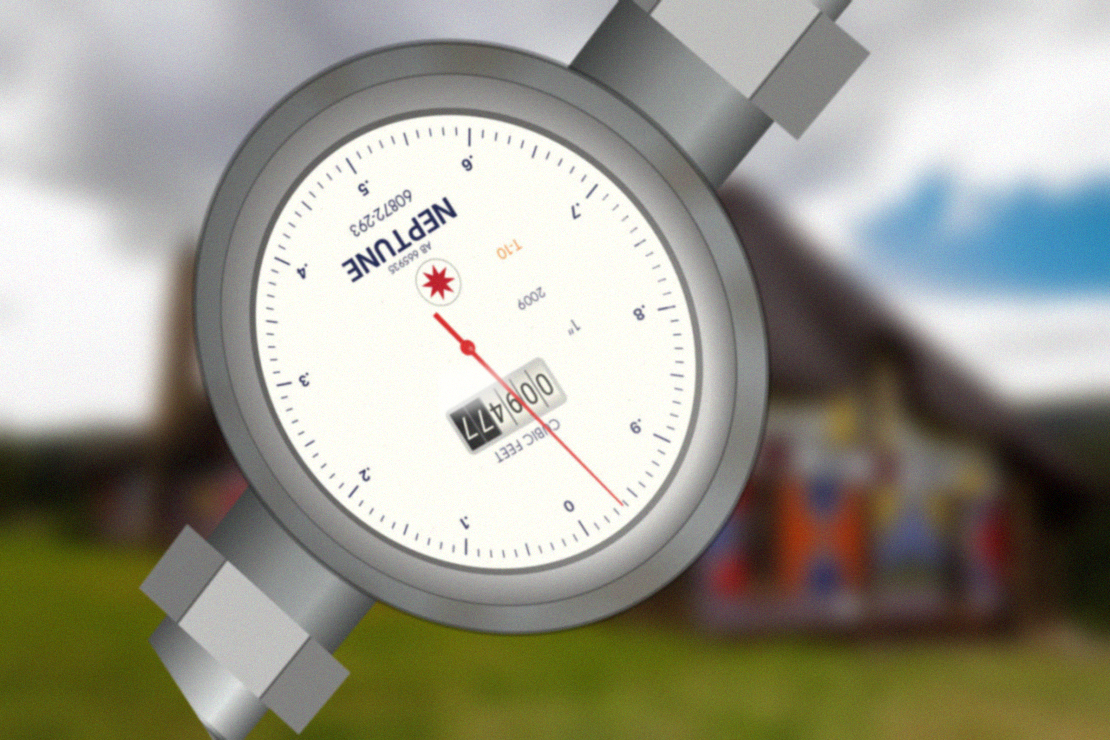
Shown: 9476.96 ft³
